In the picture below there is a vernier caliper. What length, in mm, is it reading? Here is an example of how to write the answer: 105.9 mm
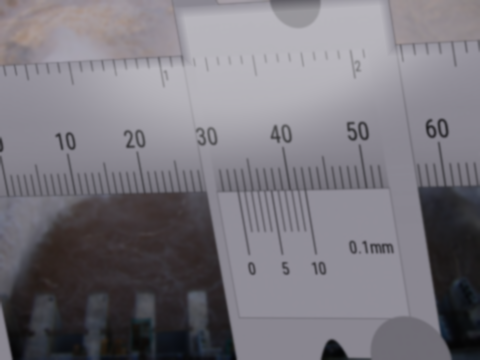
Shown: 33.0 mm
